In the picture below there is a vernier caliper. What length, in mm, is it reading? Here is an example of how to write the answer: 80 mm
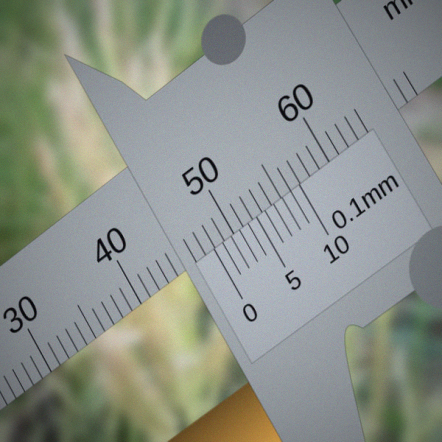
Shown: 47.9 mm
